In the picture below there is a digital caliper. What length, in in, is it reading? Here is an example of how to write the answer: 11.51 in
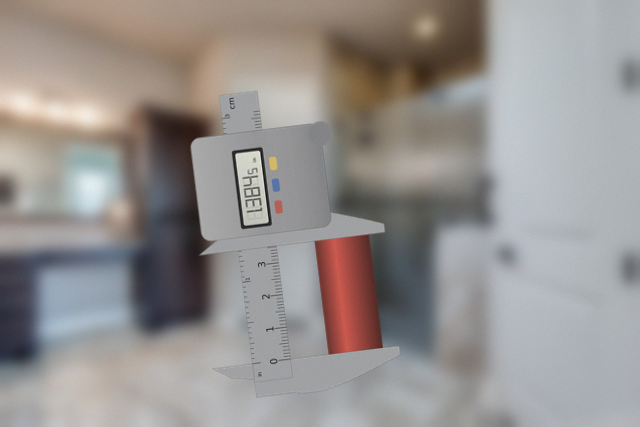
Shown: 1.3845 in
